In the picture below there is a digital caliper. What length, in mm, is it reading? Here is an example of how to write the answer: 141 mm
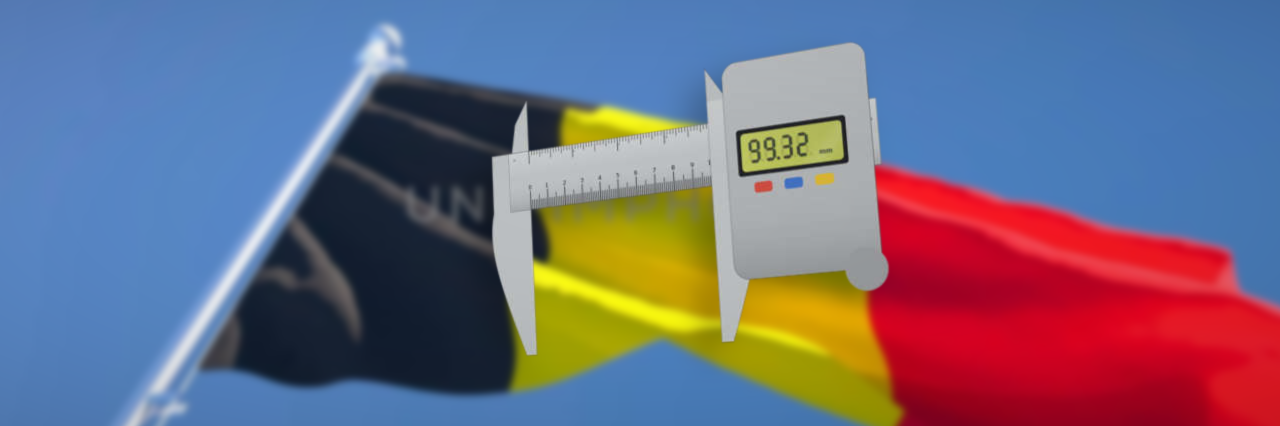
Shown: 99.32 mm
